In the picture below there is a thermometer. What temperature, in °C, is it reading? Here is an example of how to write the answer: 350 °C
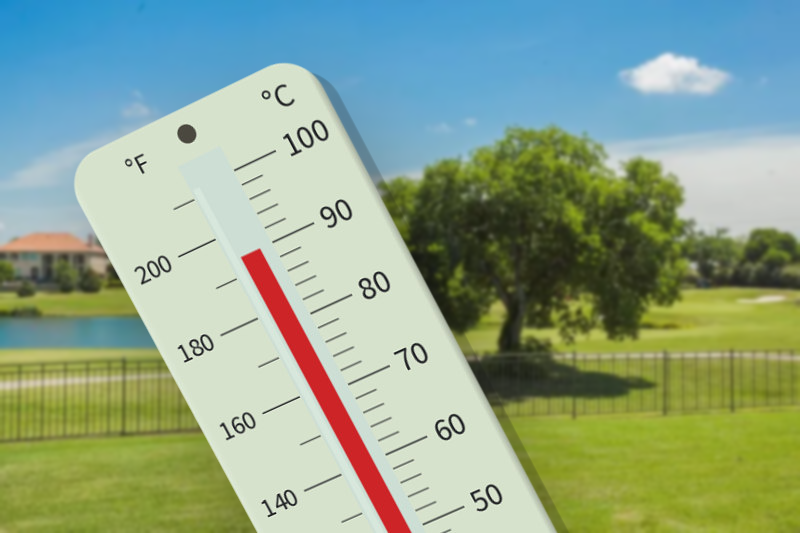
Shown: 90 °C
